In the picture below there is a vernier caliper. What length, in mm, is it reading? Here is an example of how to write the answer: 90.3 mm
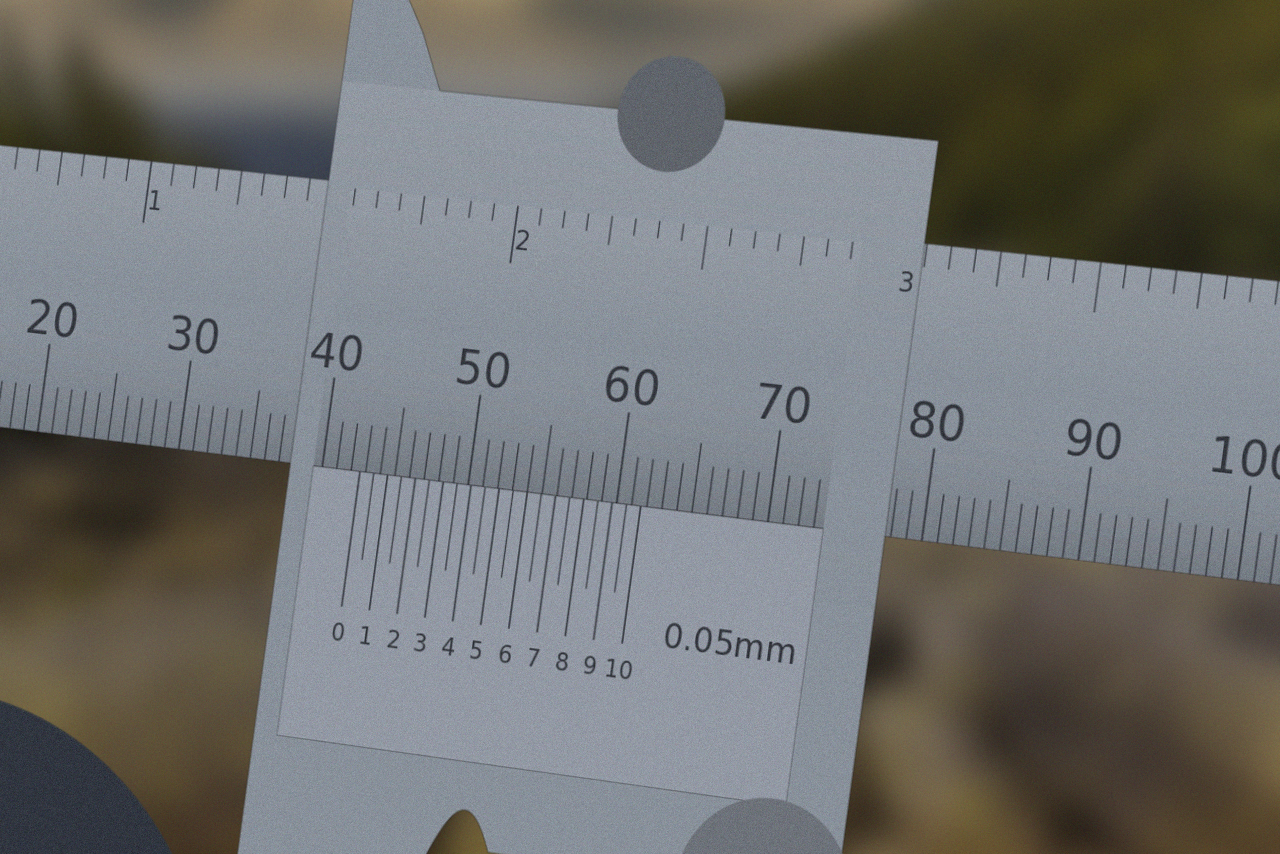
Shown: 42.6 mm
